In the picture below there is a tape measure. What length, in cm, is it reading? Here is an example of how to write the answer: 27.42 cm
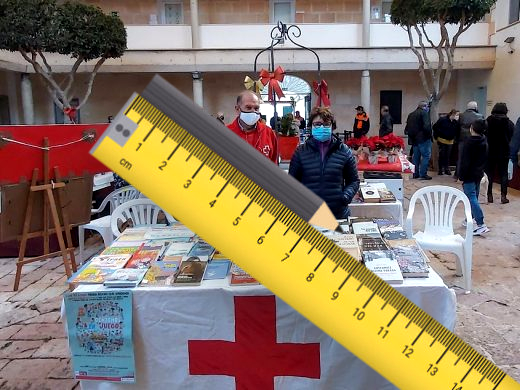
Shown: 8 cm
